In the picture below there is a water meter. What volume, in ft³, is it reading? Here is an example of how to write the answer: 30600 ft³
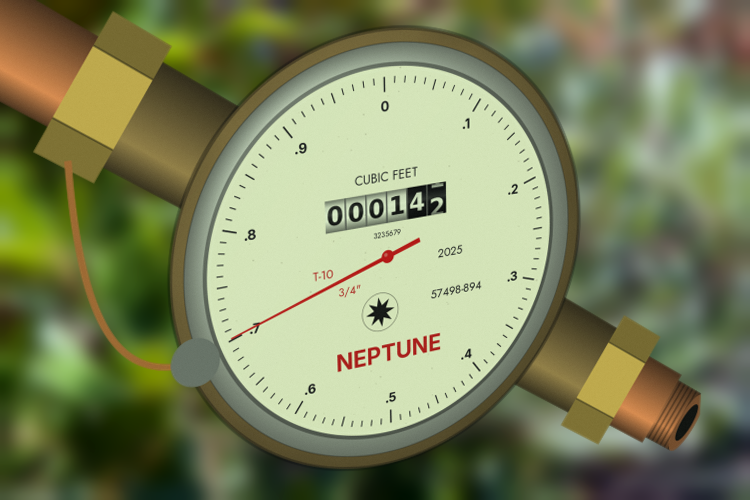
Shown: 141.70 ft³
